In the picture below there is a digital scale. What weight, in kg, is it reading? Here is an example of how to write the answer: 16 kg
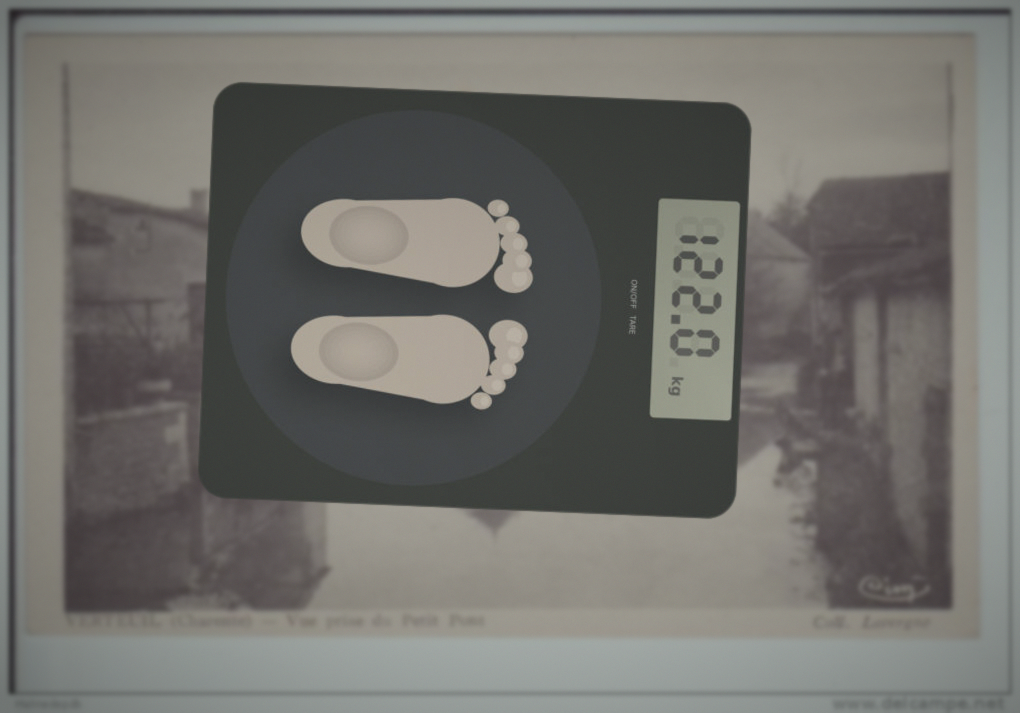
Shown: 122.0 kg
